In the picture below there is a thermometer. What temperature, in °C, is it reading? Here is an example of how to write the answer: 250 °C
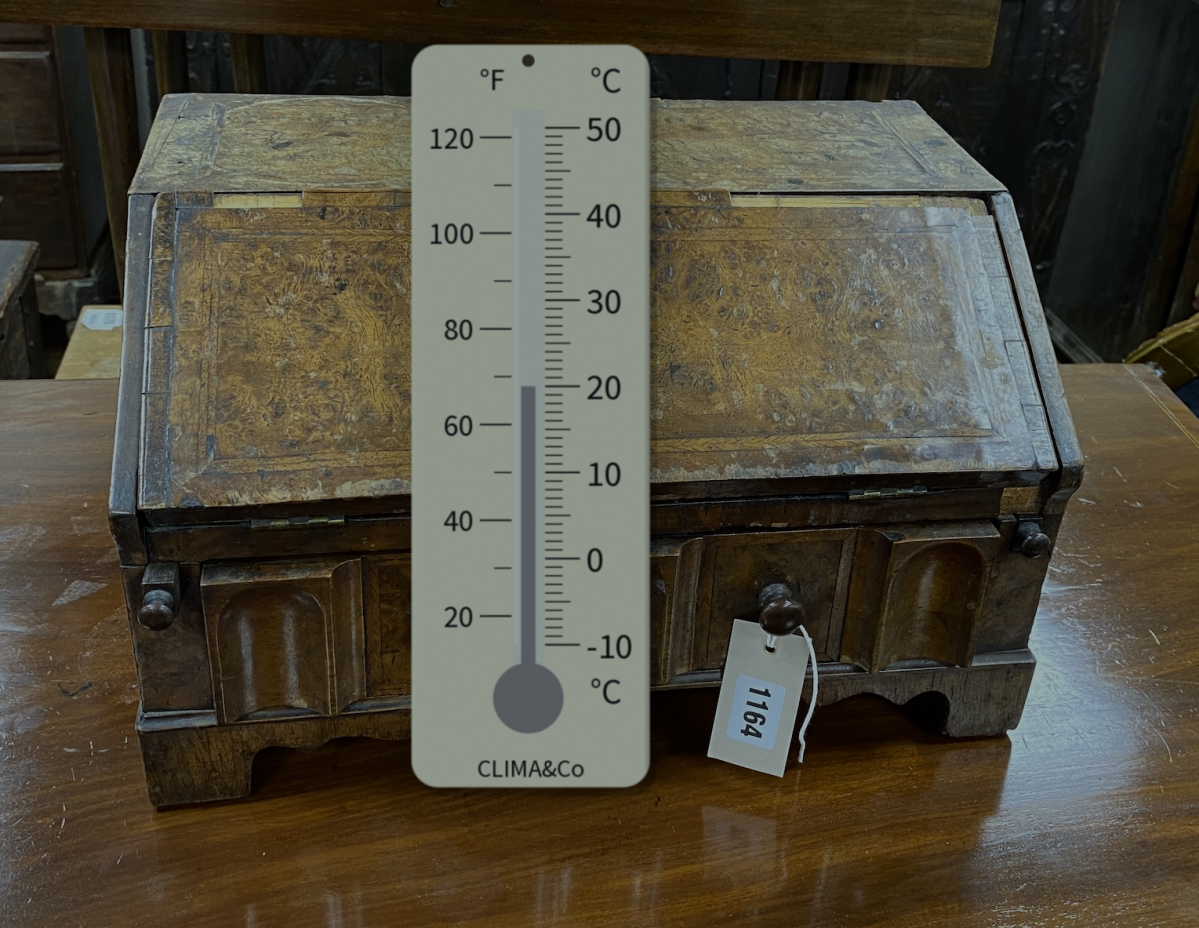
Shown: 20 °C
